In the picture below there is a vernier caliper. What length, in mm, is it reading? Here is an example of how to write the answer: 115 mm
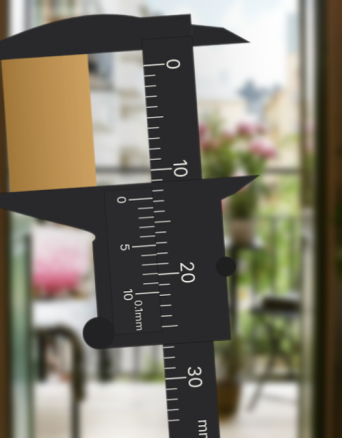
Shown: 12.7 mm
